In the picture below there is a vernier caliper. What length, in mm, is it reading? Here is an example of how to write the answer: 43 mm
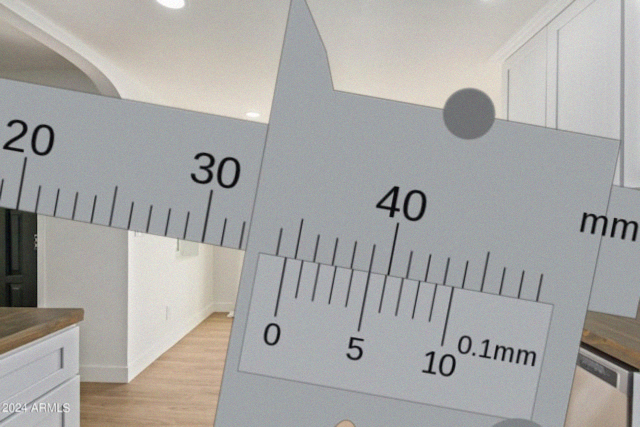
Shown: 34.5 mm
